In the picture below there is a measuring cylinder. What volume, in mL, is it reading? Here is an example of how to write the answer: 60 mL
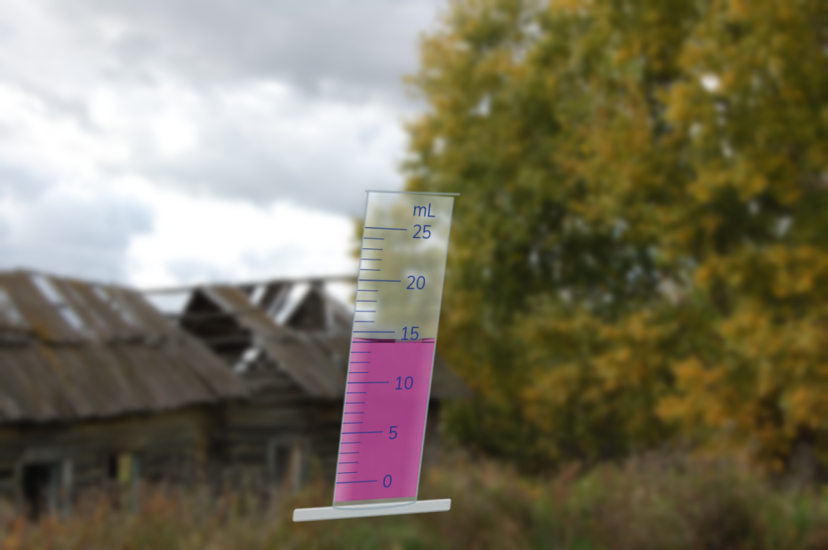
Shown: 14 mL
